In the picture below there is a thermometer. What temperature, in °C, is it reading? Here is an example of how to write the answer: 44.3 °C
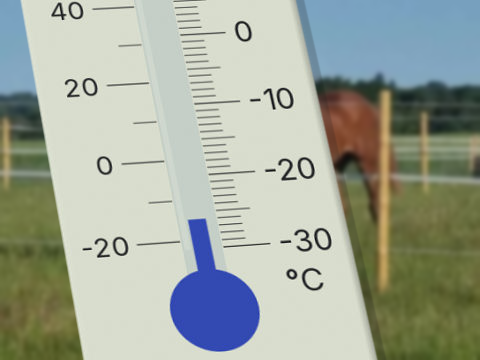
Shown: -26 °C
